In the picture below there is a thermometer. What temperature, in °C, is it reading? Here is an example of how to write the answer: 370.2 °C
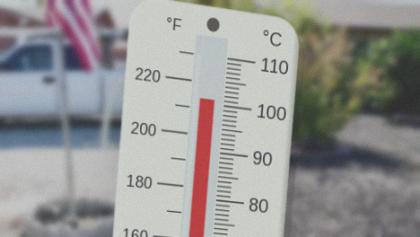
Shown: 101 °C
